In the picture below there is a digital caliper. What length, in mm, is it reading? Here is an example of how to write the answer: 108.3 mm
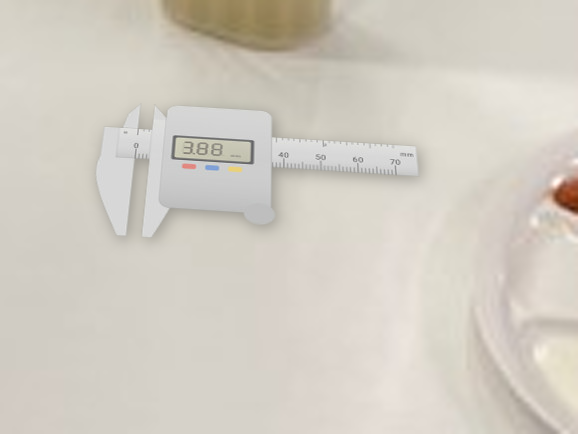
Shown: 3.88 mm
